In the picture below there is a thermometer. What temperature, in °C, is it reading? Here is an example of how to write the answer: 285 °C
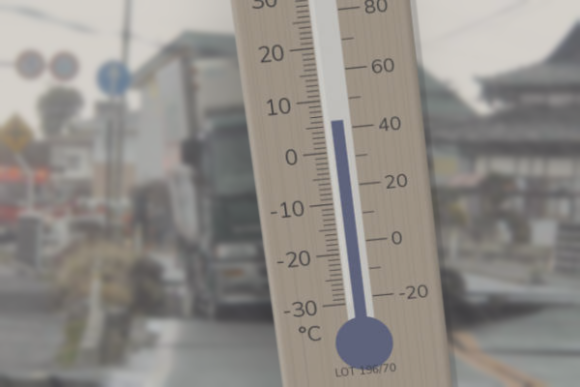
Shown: 6 °C
